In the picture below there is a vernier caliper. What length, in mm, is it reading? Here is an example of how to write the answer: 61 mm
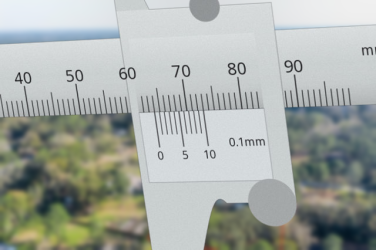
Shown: 64.0 mm
